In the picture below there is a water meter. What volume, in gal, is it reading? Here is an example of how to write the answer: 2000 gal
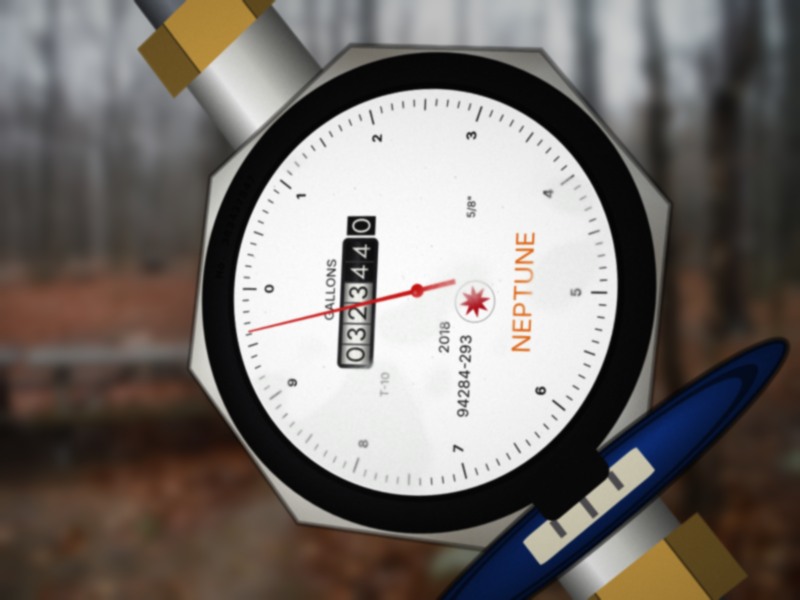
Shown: 323439.6 gal
